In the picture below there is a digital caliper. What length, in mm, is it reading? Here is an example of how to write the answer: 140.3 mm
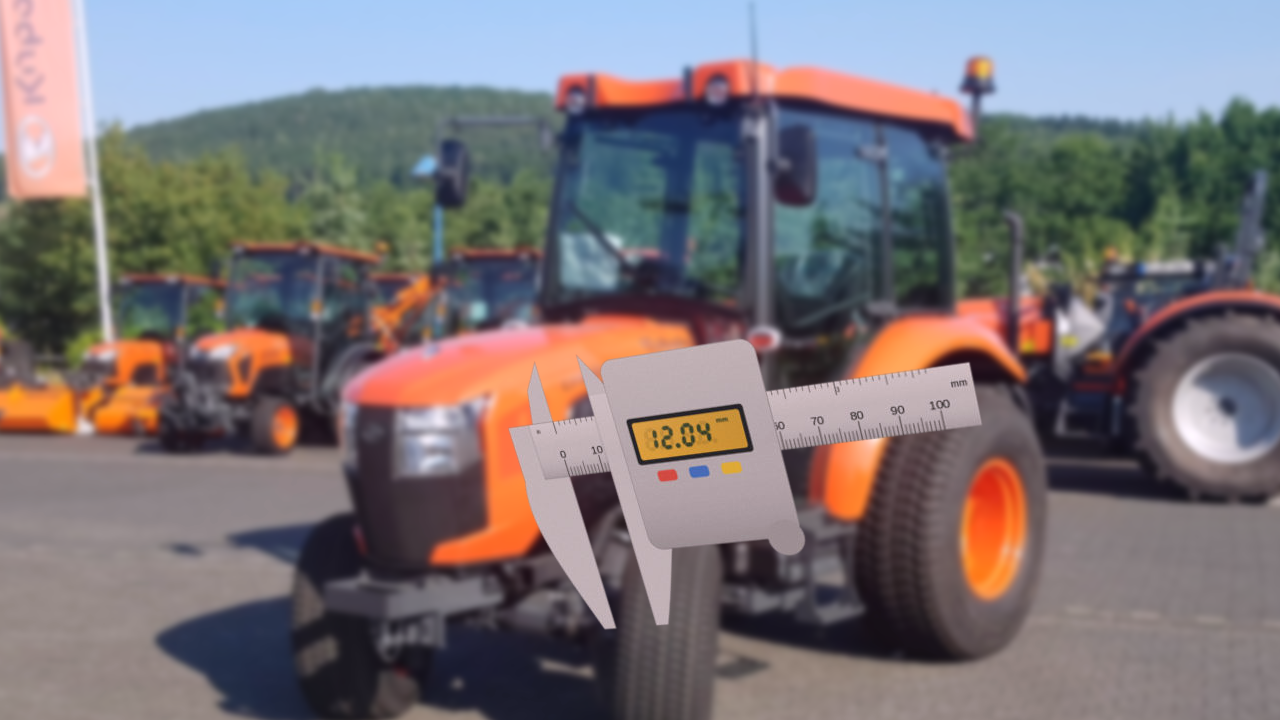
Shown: 12.04 mm
